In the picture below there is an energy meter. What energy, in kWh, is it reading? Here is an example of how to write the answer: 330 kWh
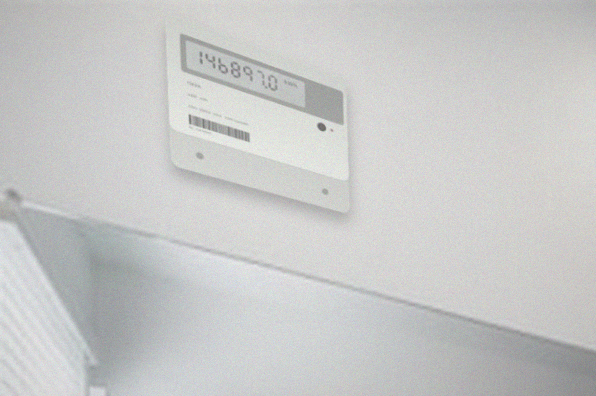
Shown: 146897.0 kWh
